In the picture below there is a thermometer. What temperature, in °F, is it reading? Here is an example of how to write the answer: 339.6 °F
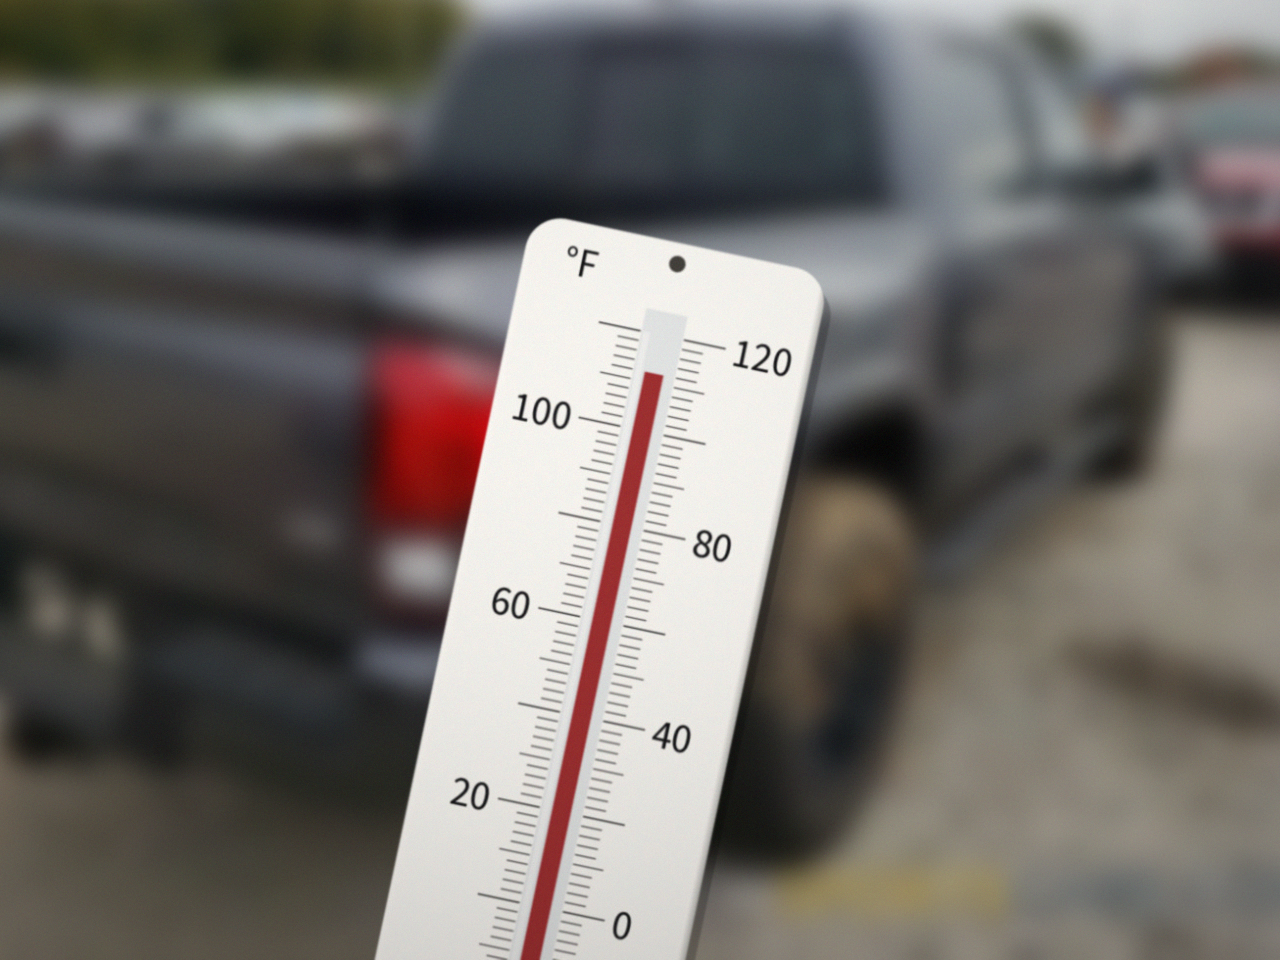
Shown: 112 °F
